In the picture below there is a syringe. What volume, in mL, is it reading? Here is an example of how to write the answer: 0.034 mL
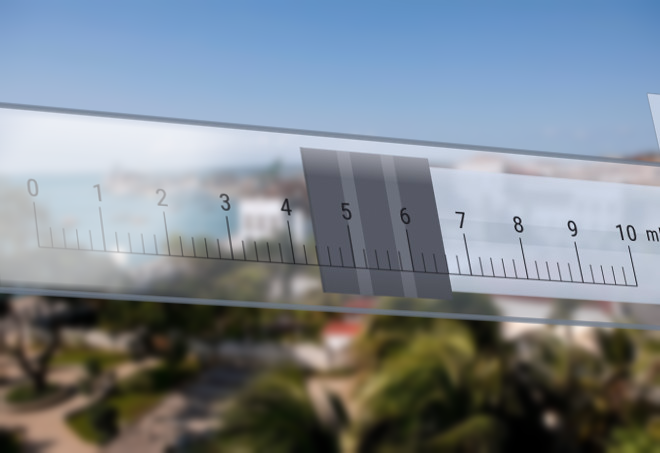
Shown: 4.4 mL
